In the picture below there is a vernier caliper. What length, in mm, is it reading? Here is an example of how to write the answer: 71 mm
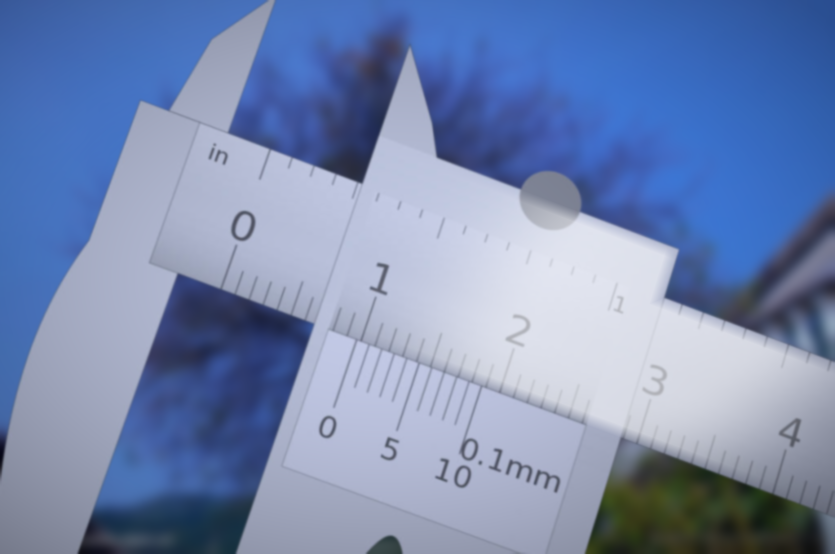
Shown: 9.7 mm
